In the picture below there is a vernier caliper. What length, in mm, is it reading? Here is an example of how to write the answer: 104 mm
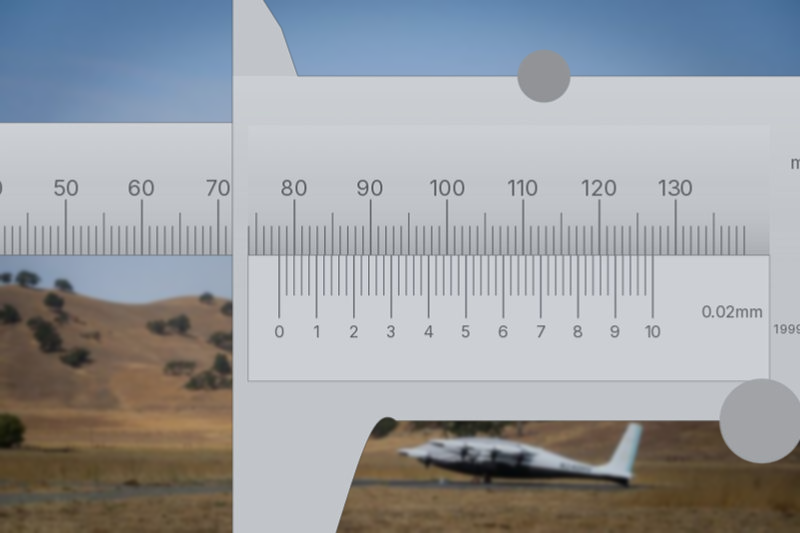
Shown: 78.0 mm
